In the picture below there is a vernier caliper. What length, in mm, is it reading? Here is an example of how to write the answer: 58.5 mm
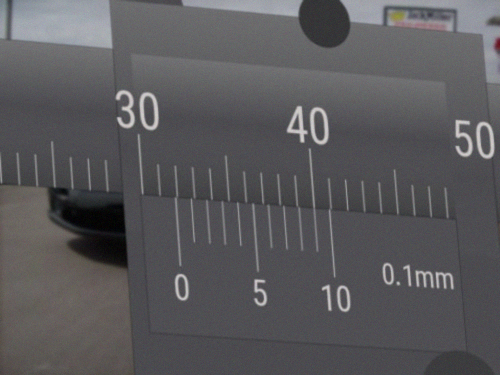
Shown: 31.9 mm
